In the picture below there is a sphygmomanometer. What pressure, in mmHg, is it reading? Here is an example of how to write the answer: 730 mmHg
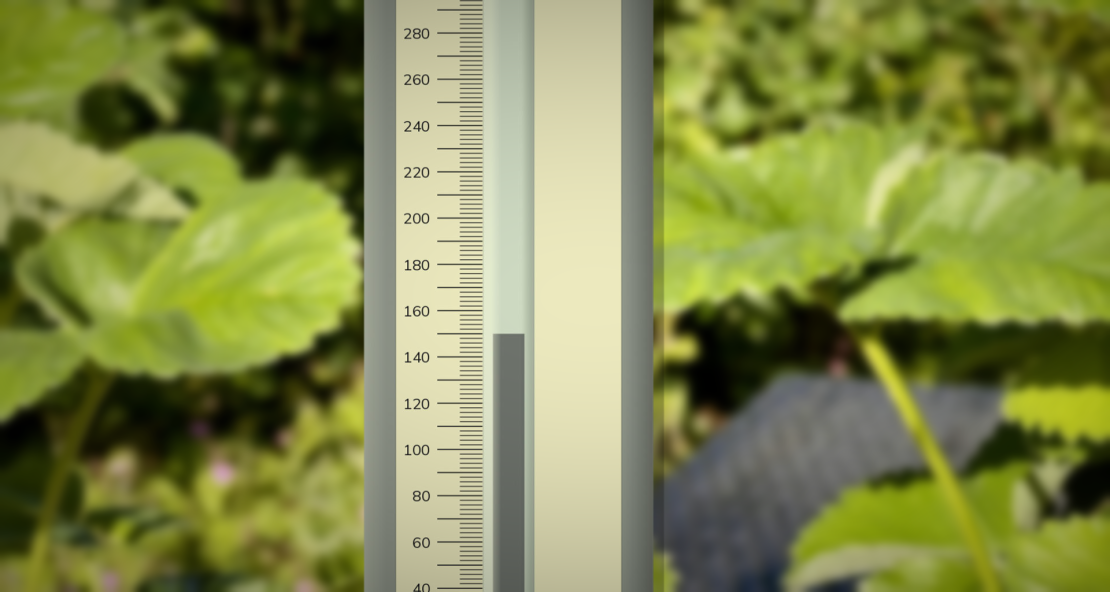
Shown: 150 mmHg
